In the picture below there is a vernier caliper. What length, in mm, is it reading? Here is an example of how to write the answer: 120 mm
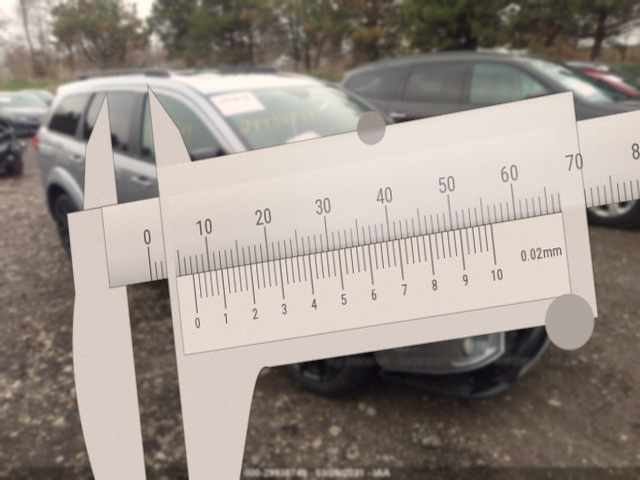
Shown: 7.2 mm
